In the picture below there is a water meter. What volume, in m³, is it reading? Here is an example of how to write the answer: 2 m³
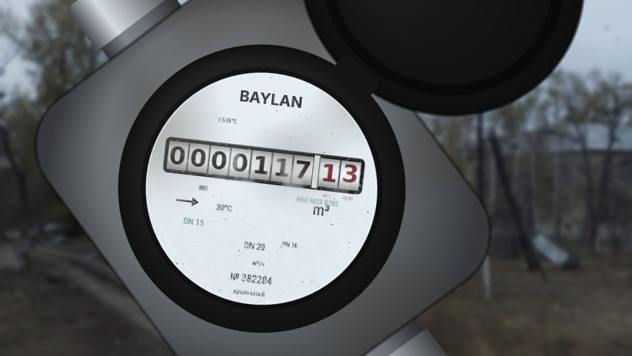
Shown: 117.13 m³
